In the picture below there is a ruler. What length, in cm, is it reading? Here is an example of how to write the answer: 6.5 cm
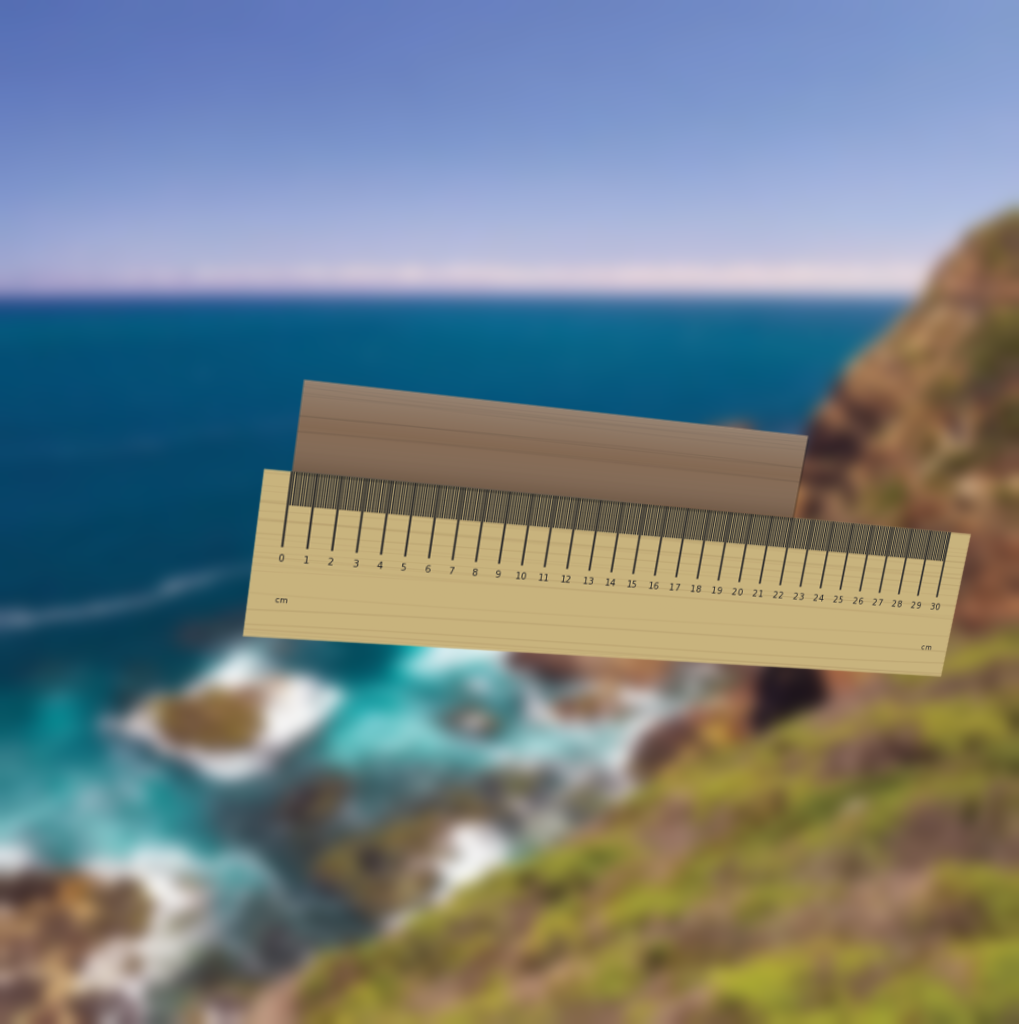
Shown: 22 cm
